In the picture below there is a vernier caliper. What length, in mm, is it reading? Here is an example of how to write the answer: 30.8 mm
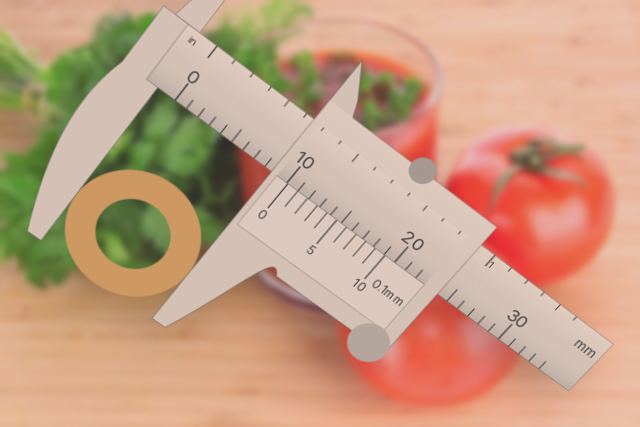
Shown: 10.1 mm
